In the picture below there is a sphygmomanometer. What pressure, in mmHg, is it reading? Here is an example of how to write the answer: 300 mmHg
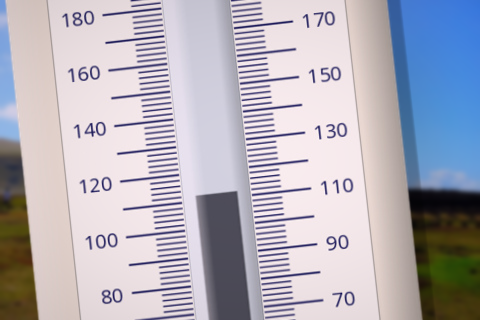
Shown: 112 mmHg
